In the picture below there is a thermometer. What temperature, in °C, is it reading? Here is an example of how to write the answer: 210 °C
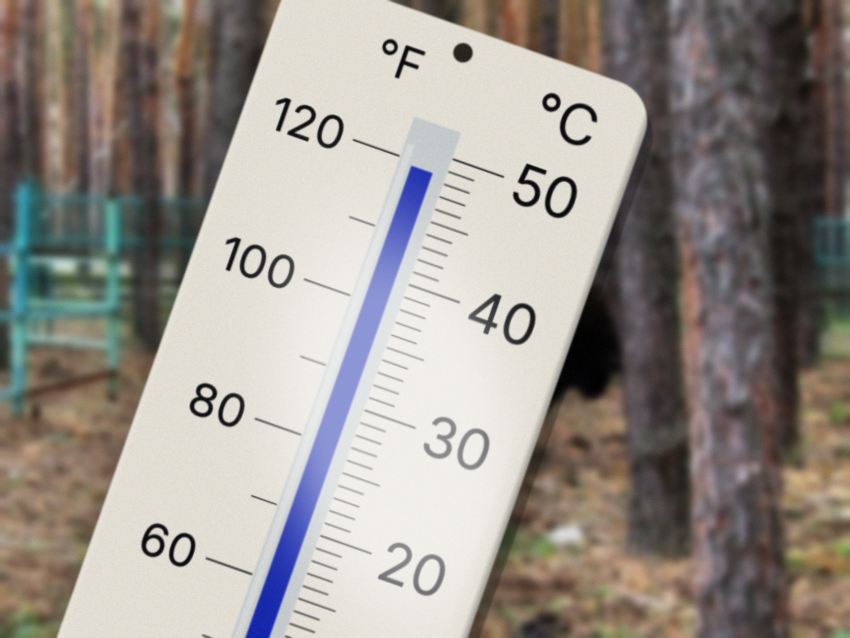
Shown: 48.5 °C
